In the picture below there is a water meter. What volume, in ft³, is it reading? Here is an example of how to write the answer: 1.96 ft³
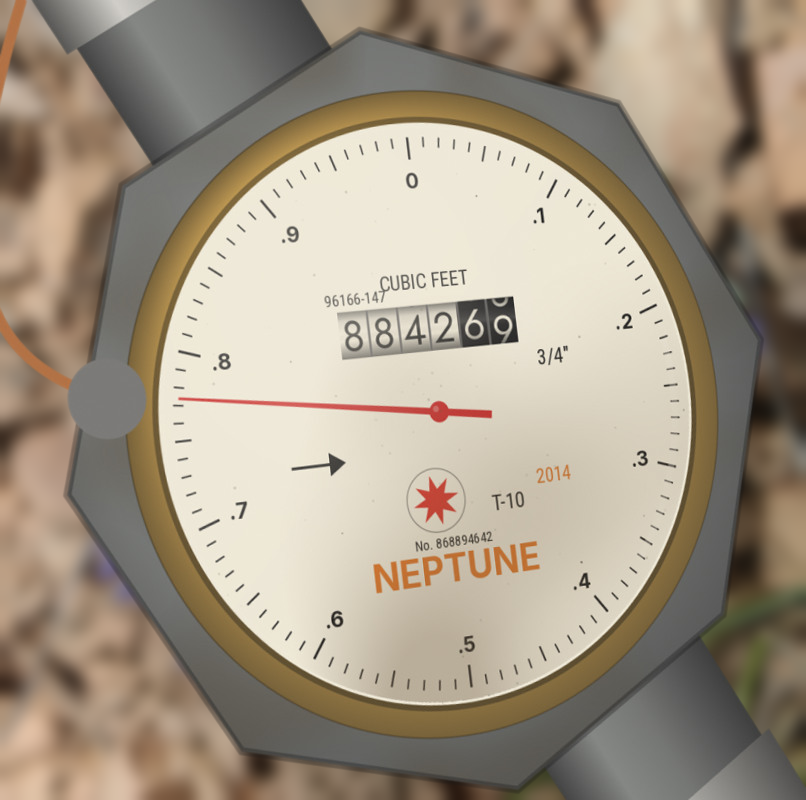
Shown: 884268.77 ft³
